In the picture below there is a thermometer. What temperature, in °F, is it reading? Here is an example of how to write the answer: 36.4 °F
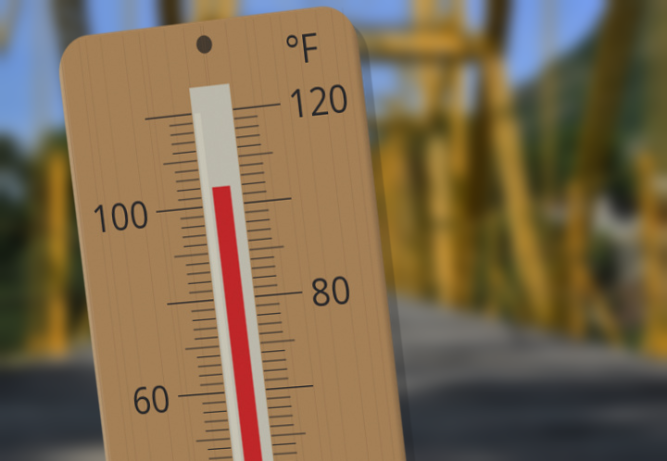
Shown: 104 °F
